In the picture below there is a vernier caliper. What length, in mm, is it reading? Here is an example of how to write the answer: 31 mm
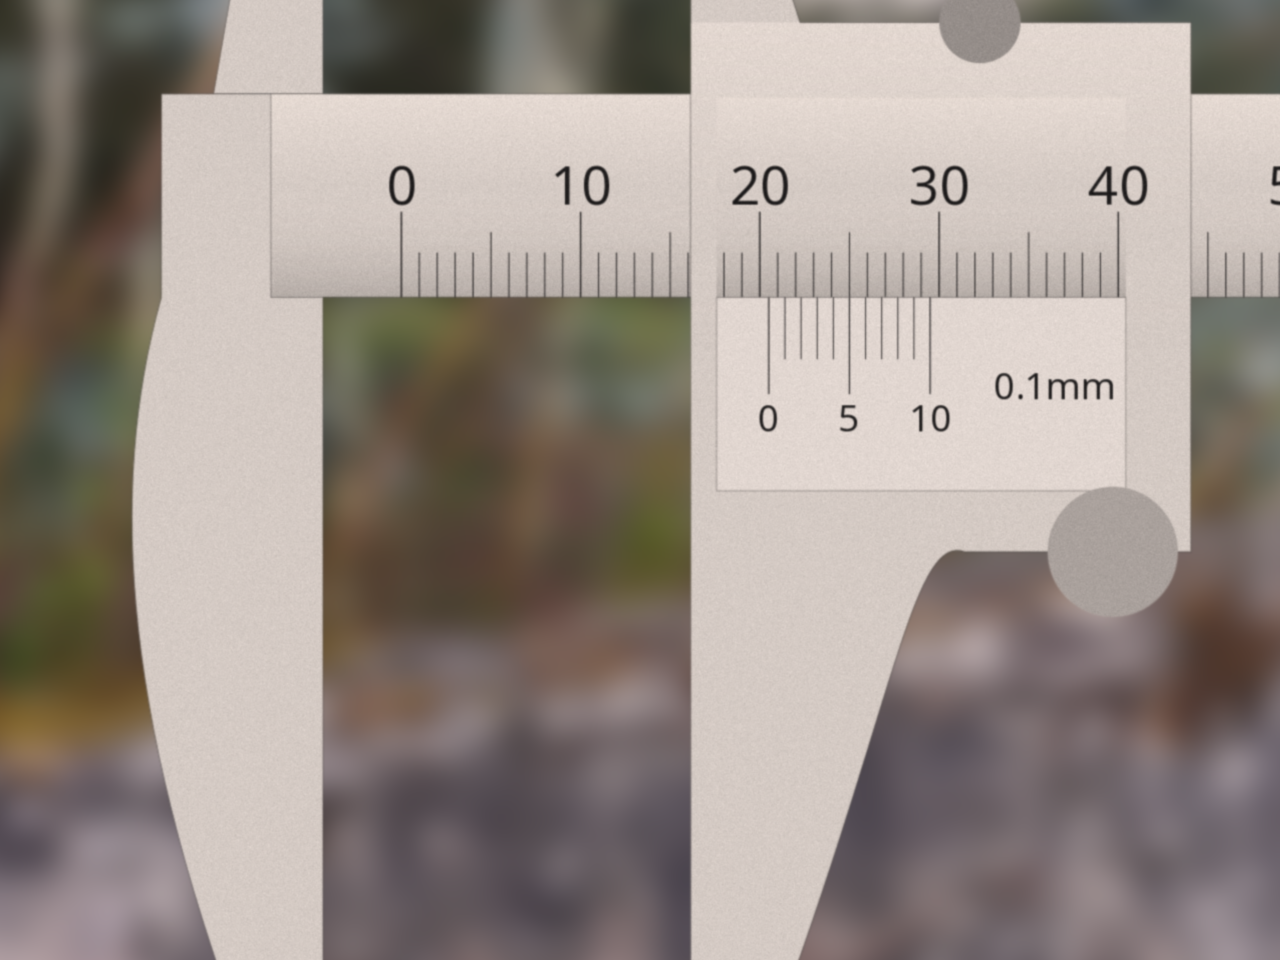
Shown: 20.5 mm
